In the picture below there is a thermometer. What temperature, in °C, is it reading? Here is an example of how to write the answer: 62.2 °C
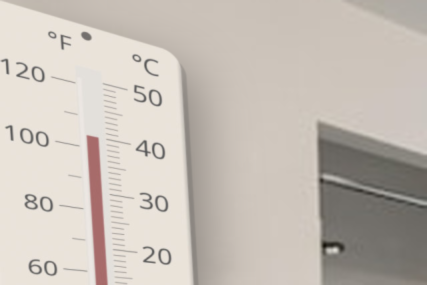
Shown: 40 °C
